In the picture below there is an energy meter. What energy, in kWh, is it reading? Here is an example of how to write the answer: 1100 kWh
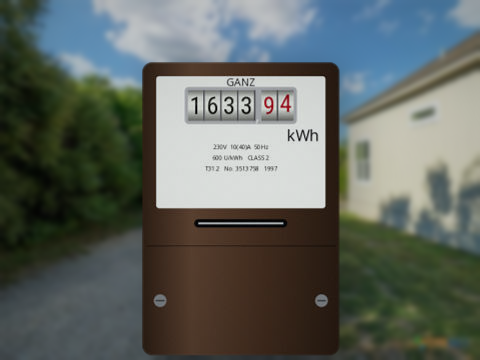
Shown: 1633.94 kWh
